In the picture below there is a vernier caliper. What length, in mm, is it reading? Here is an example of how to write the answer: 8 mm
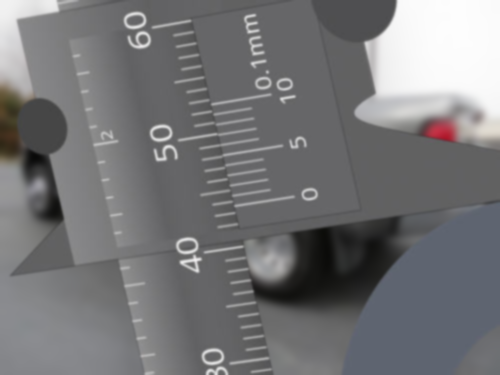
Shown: 43.6 mm
